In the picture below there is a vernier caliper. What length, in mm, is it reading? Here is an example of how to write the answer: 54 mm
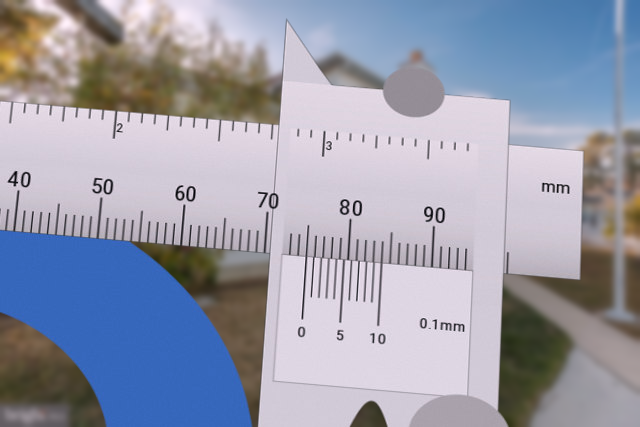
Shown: 75.0 mm
